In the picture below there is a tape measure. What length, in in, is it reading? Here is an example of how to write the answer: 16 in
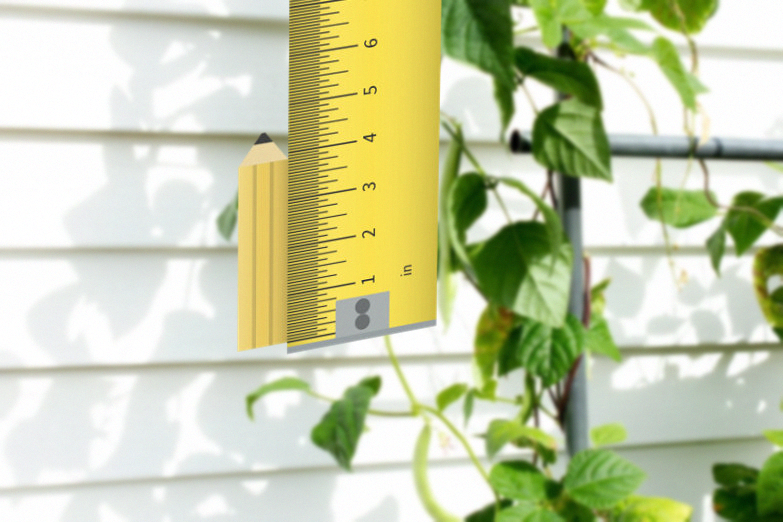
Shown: 4.5 in
